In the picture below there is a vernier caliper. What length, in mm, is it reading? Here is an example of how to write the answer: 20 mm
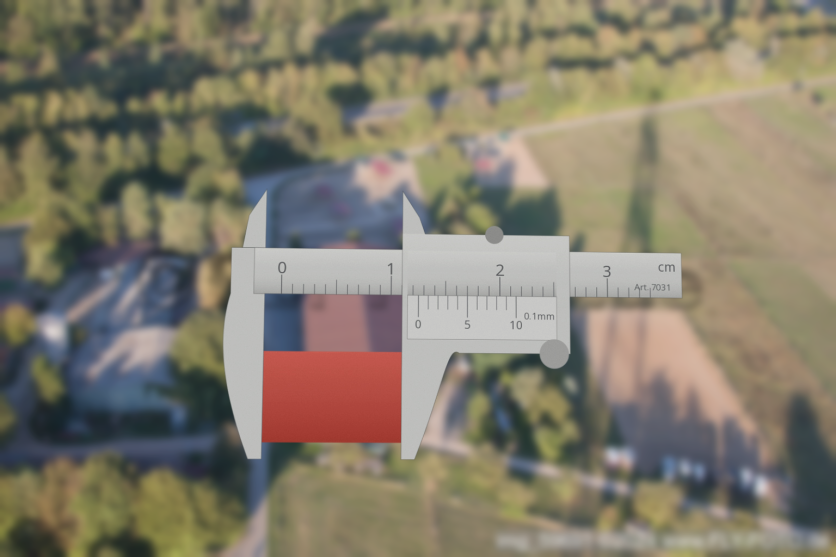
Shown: 12.5 mm
